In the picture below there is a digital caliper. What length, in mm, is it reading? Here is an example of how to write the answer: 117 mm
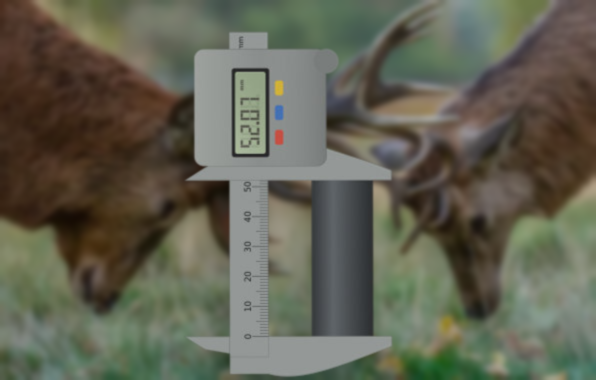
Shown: 52.07 mm
